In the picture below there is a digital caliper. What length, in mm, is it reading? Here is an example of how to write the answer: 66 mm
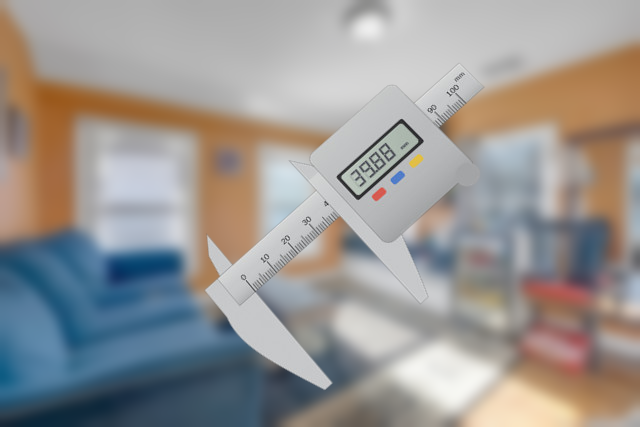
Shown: 39.88 mm
